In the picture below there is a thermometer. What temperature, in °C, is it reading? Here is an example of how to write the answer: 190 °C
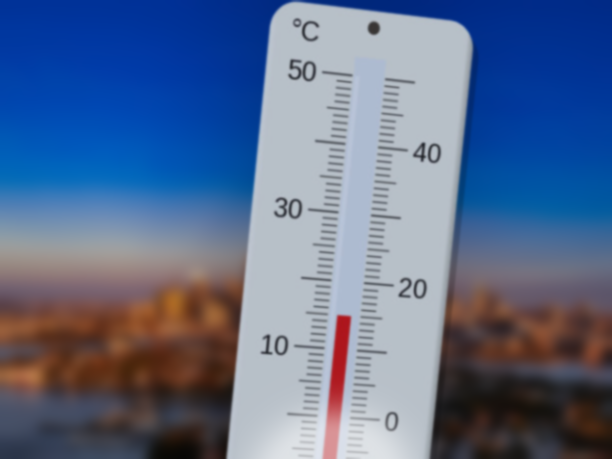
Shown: 15 °C
